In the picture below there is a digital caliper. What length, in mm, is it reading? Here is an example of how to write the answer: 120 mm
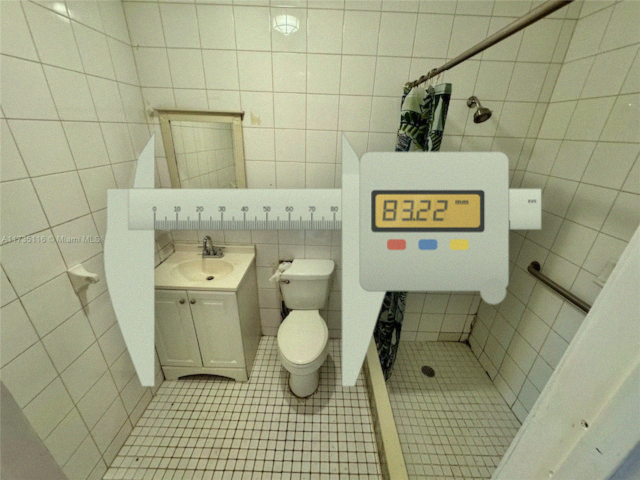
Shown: 83.22 mm
